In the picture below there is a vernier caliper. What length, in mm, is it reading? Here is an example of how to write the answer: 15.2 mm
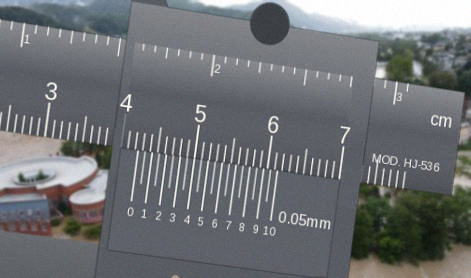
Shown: 42.4 mm
